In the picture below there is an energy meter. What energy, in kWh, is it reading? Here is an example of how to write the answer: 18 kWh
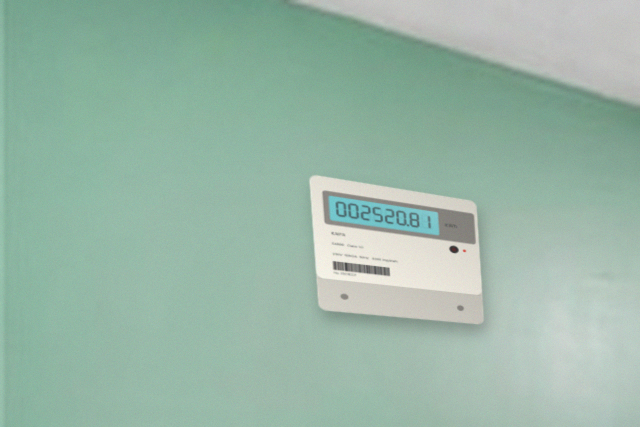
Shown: 2520.81 kWh
